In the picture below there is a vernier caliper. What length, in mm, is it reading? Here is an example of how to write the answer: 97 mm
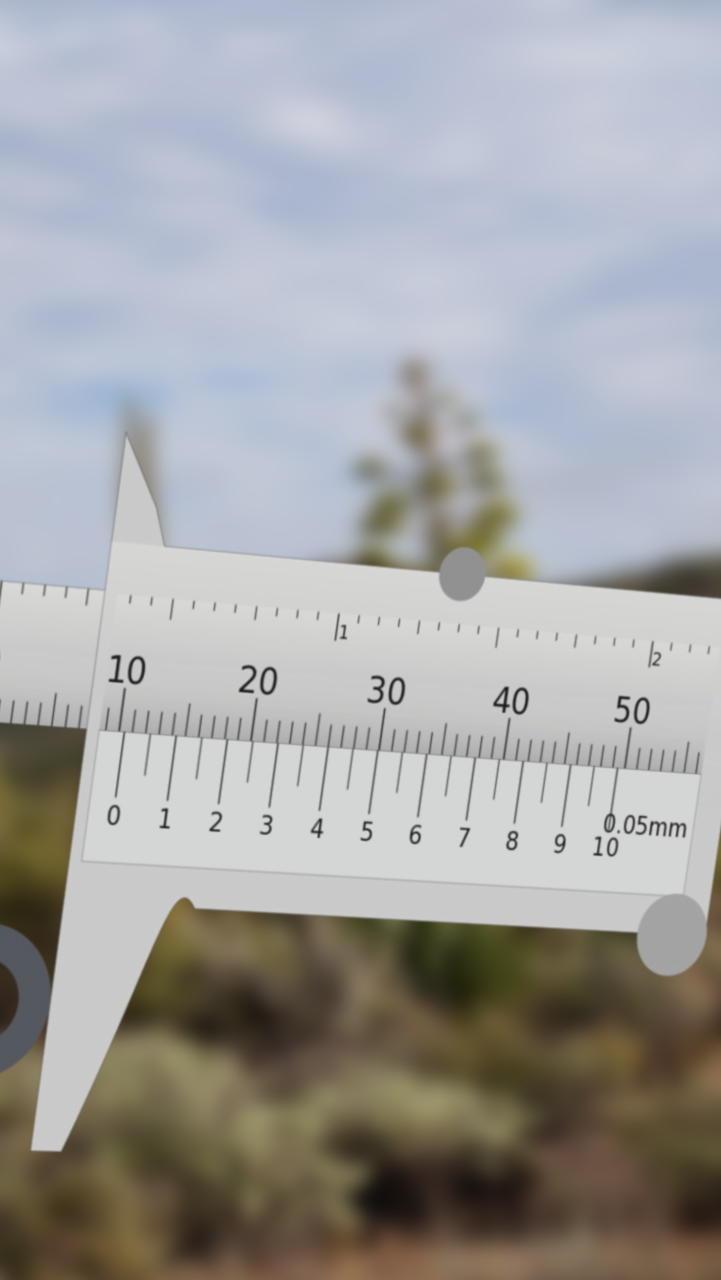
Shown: 10.4 mm
